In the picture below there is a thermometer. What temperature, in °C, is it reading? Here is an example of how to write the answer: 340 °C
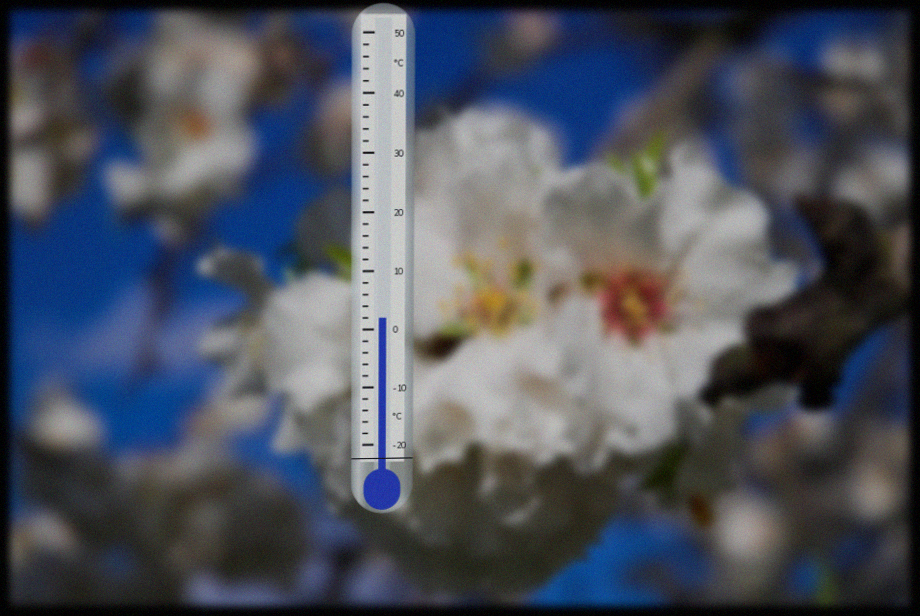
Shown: 2 °C
